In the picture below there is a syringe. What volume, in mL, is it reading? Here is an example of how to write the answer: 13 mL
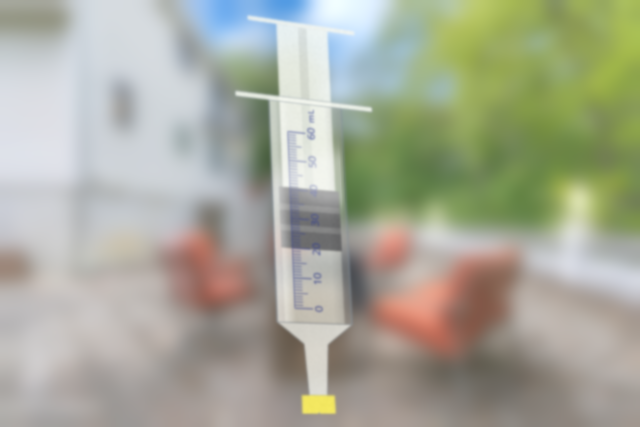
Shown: 20 mL
